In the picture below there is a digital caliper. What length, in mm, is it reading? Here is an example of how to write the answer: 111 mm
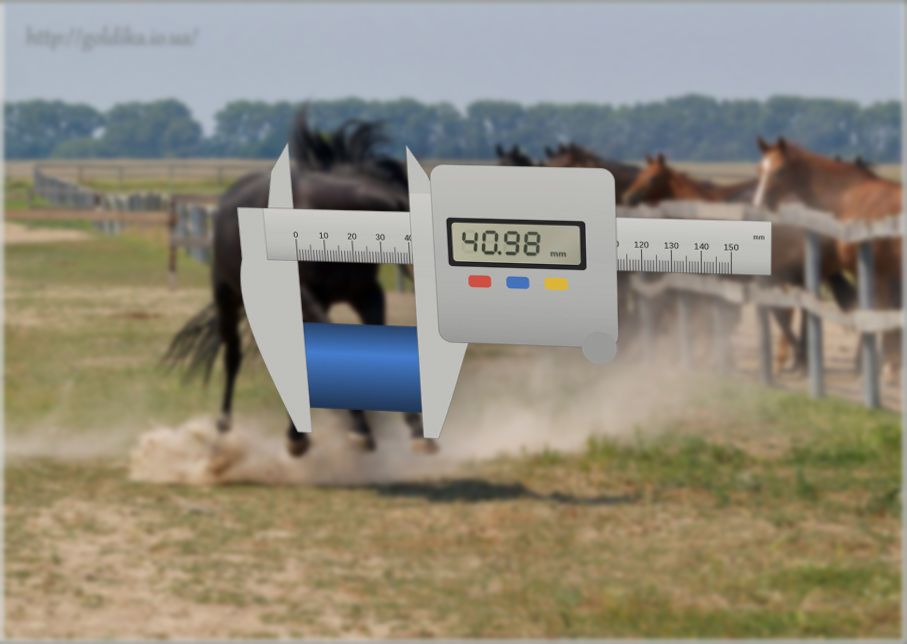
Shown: 40.98 mm
